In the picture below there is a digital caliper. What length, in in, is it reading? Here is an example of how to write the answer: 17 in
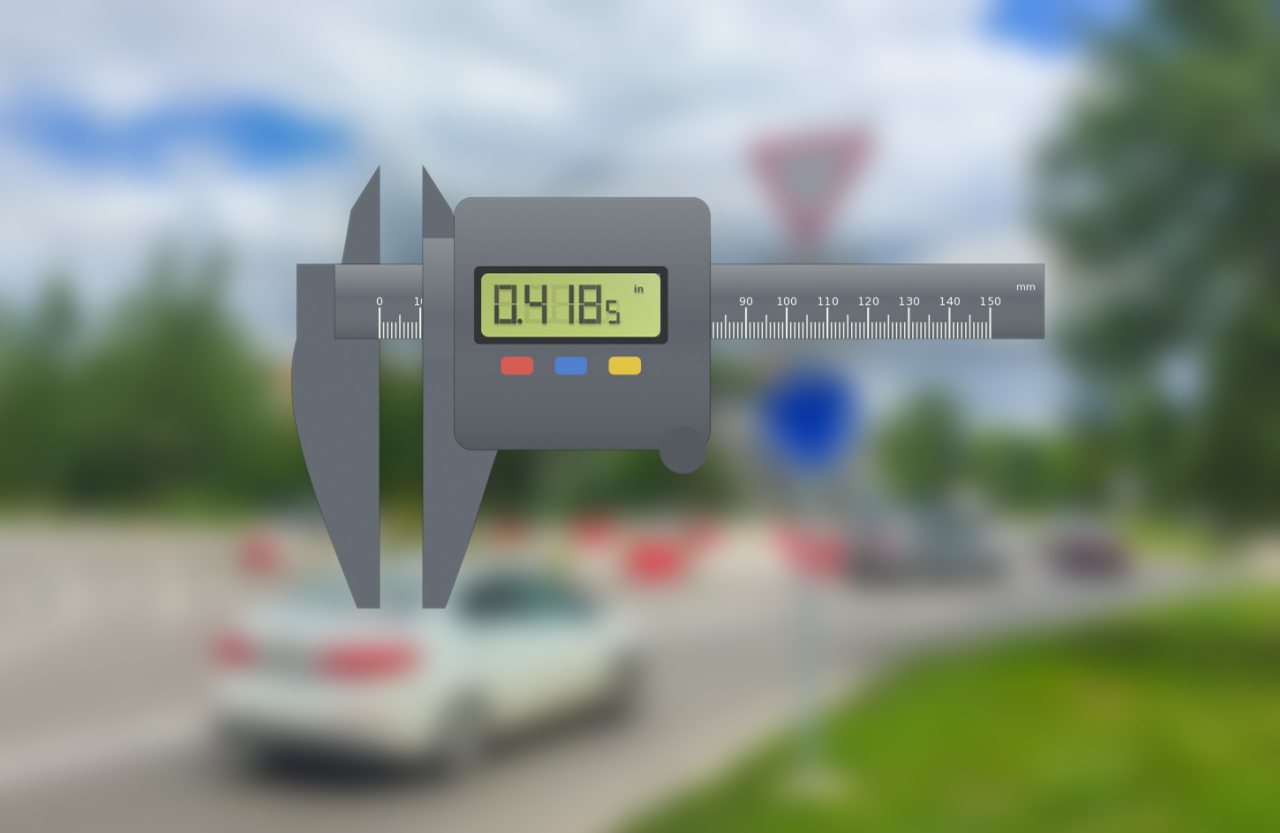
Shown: 0.4185 in
